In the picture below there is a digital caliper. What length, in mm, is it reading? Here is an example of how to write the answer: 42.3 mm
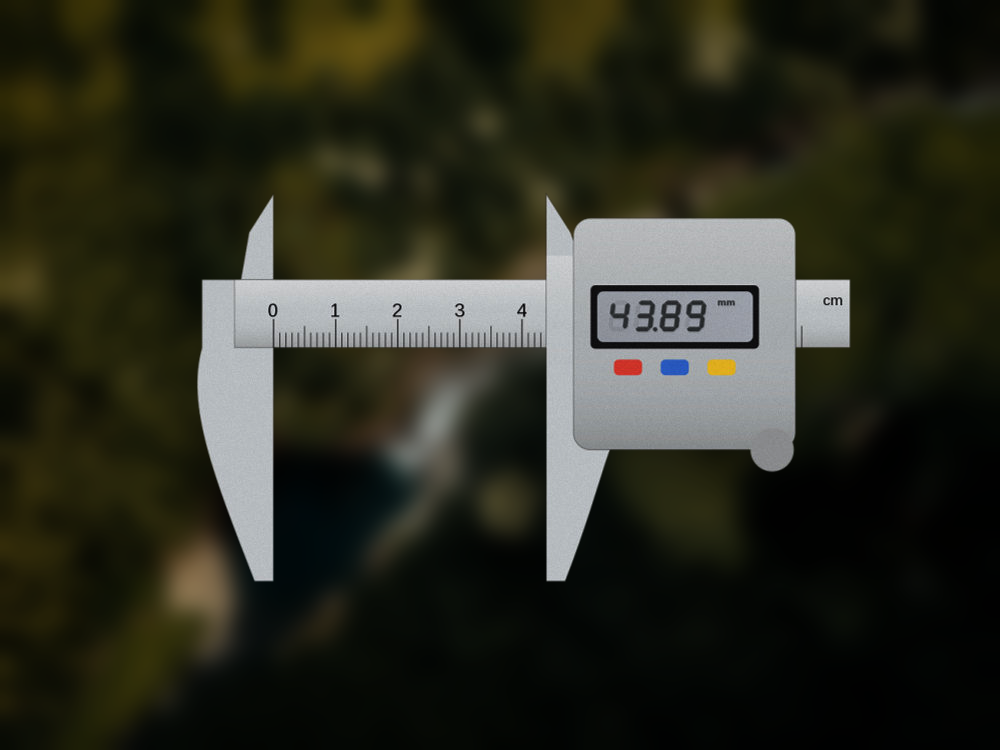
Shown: 43.89 mm
